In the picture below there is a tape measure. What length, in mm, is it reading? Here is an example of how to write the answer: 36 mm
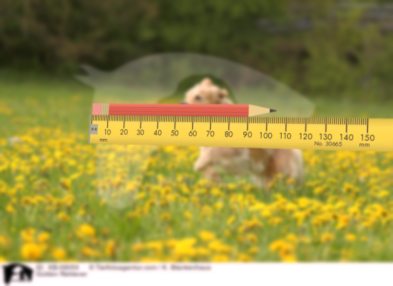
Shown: 105 mm
